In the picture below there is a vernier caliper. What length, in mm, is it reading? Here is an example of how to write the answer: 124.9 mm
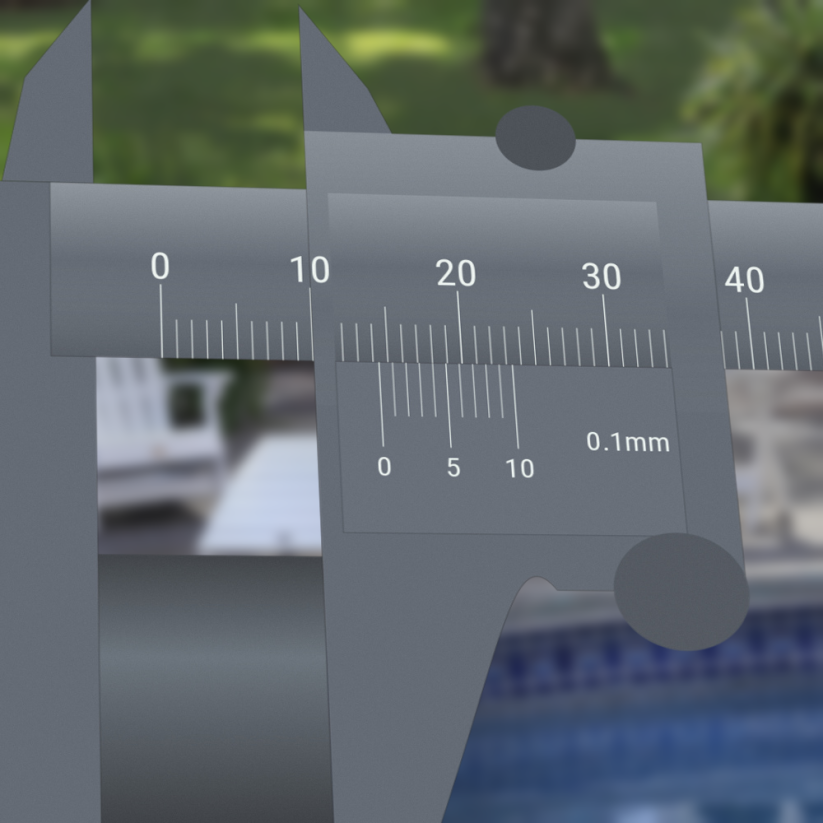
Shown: 14.4 mm
